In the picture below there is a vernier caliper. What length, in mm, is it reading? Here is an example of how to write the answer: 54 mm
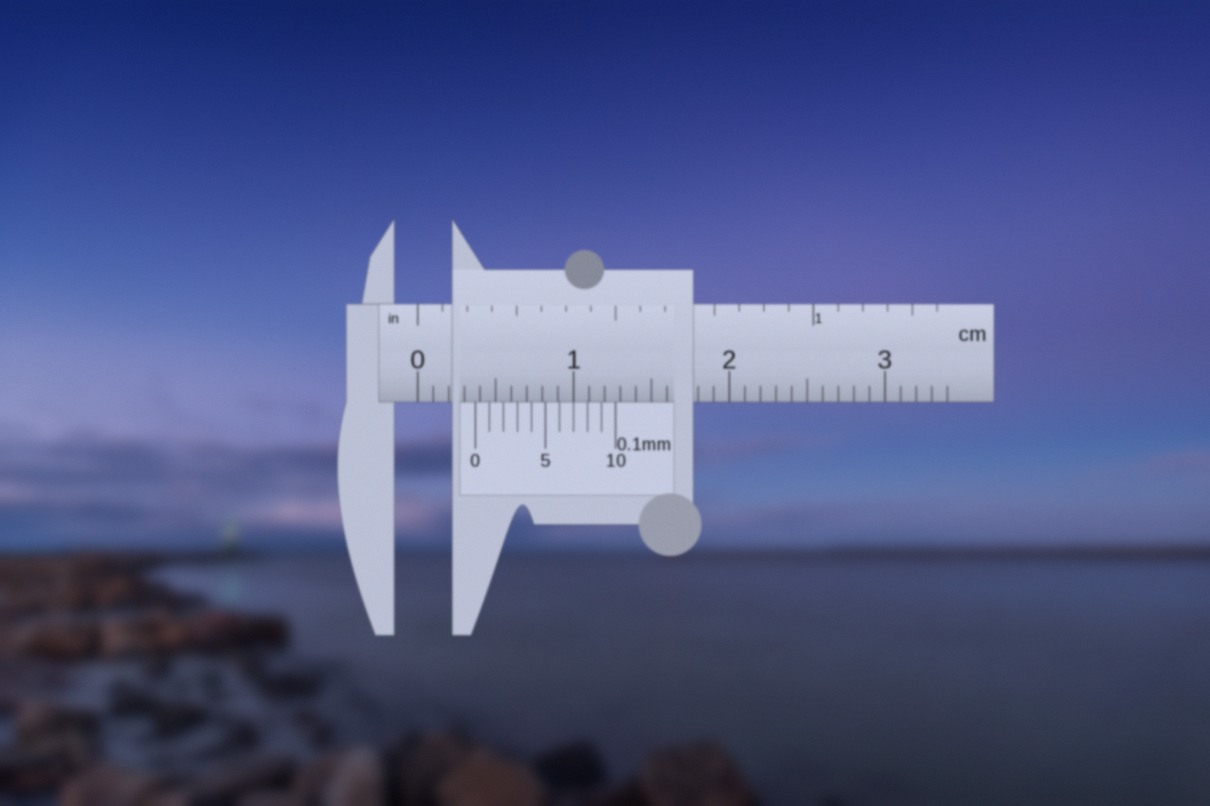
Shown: 3.7 mm
